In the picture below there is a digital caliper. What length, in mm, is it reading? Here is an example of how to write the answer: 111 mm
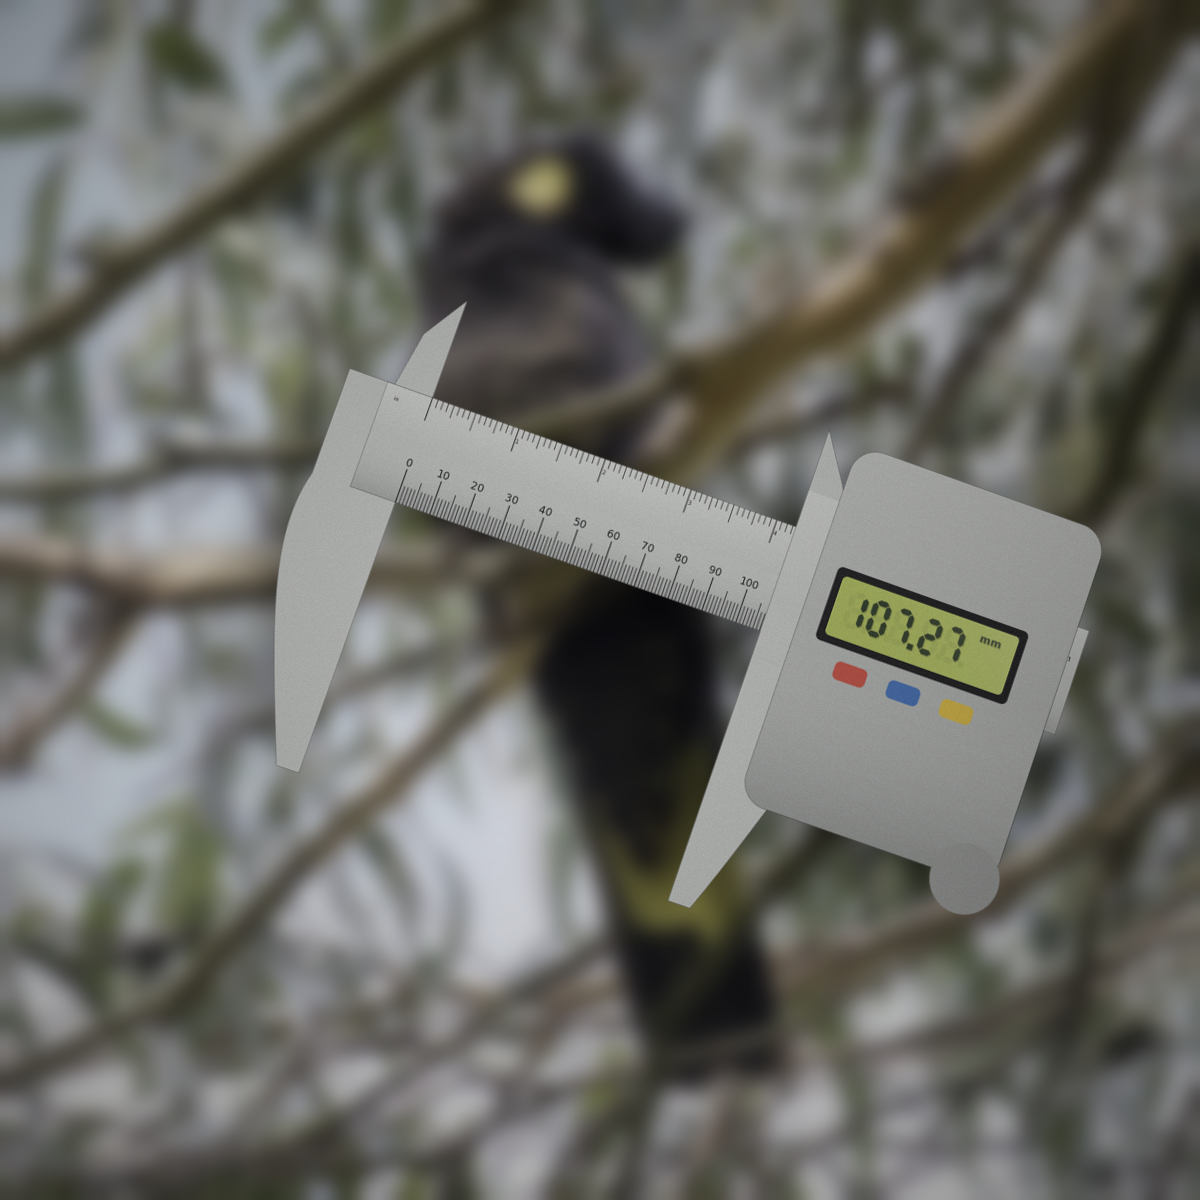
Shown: 107.27 mm
